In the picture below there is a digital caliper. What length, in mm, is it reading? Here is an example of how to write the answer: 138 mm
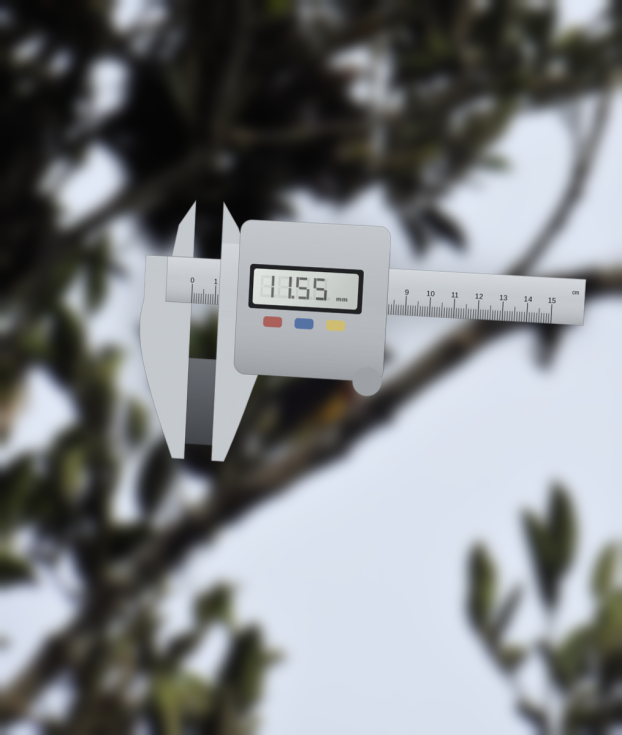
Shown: 11.55 mm
